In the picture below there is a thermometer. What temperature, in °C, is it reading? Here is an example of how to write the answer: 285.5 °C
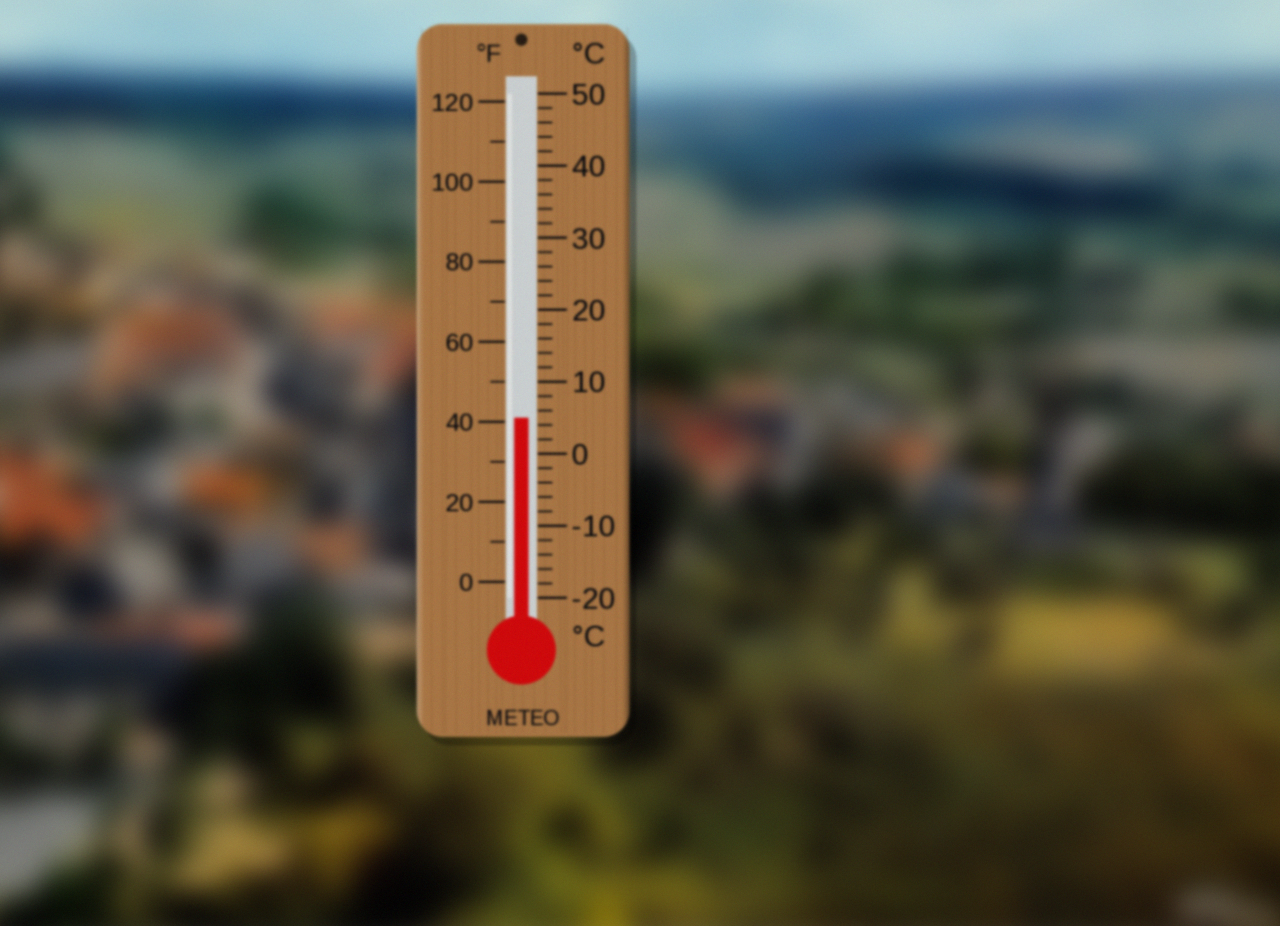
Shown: 5 °C
